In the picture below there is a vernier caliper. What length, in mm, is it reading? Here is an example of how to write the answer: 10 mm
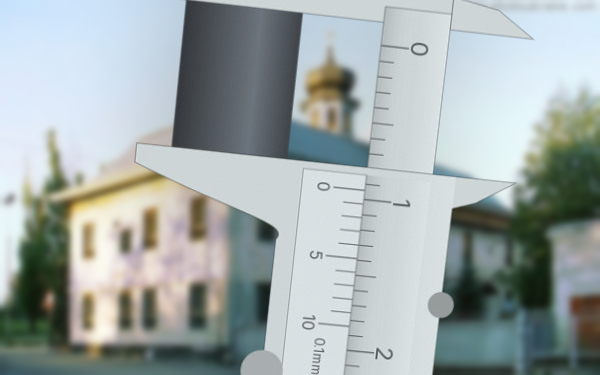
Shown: 9.4 mm
